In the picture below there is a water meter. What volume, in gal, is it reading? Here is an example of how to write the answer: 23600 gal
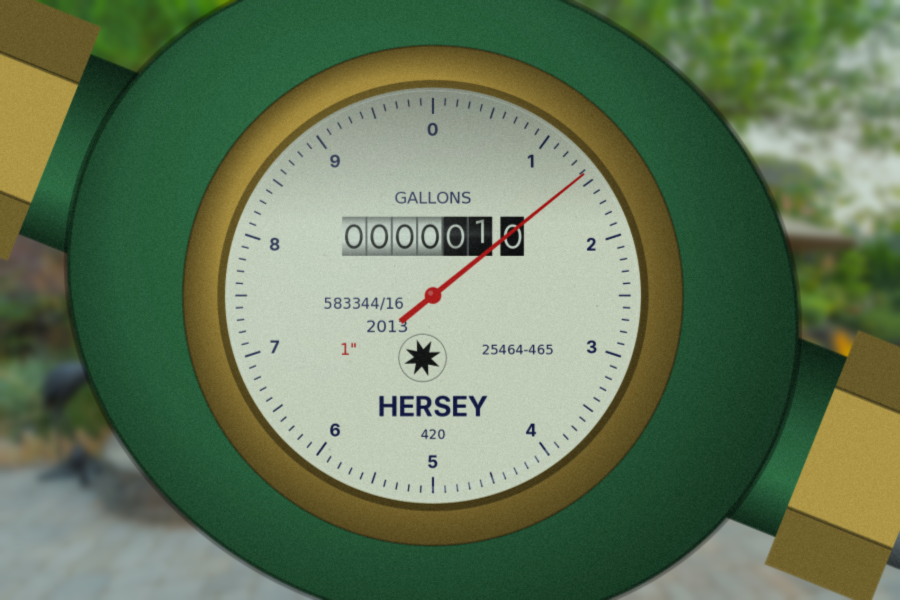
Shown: 11.4 gal
